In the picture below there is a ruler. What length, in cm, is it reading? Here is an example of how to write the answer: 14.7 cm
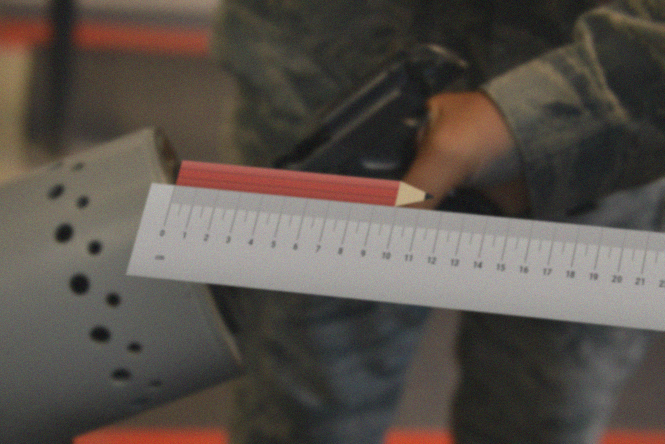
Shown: 11.5 cm
